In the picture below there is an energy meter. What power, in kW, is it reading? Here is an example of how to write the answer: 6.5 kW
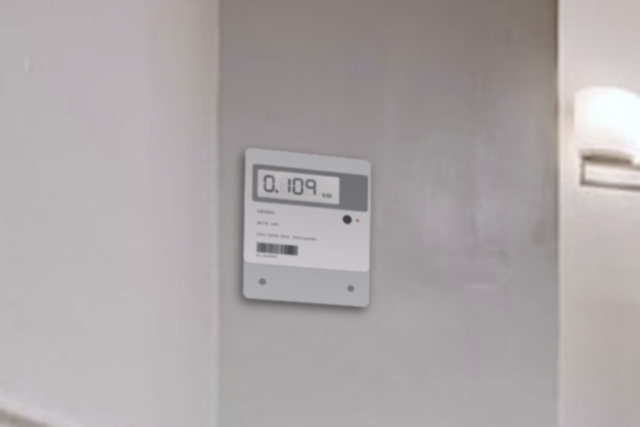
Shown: 0.109 kW
